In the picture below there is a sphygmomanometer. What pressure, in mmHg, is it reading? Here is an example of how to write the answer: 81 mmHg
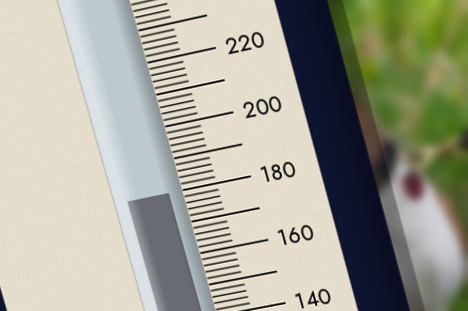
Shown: 180 mmHg
